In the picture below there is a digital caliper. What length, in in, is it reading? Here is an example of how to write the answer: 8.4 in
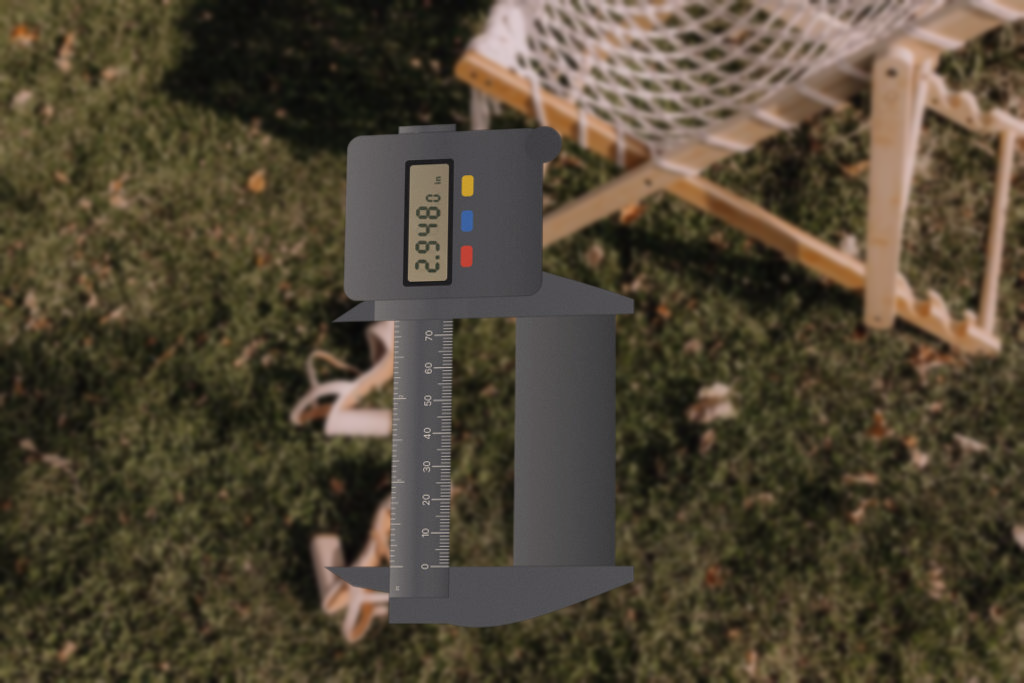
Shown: 2.9480 in
